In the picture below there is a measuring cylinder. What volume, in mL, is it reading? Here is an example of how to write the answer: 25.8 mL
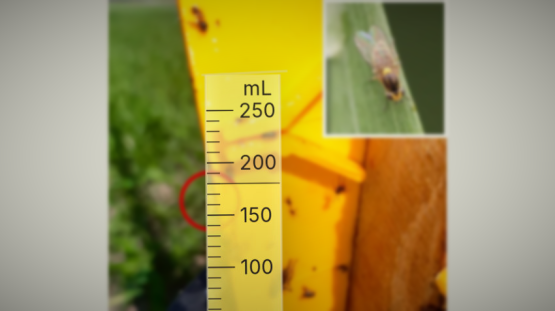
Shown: 180 mL
